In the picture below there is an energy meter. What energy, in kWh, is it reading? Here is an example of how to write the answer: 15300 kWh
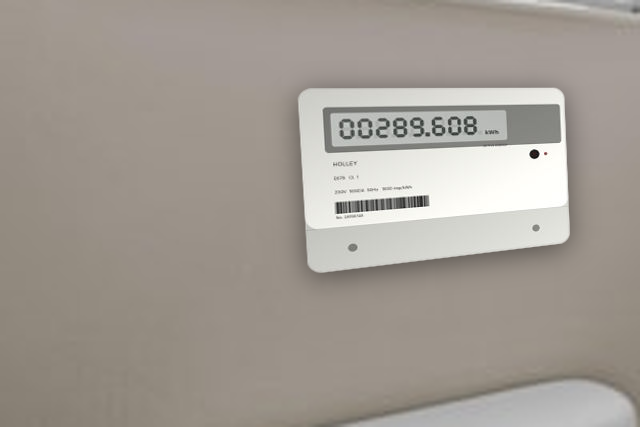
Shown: 289.608 kWh
